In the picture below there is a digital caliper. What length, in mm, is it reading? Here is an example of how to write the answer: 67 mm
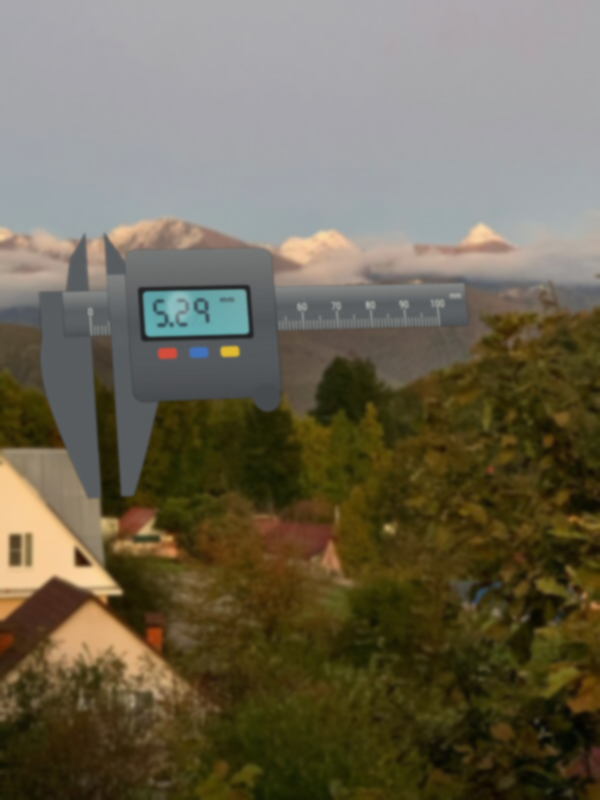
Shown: 5.29 mm
